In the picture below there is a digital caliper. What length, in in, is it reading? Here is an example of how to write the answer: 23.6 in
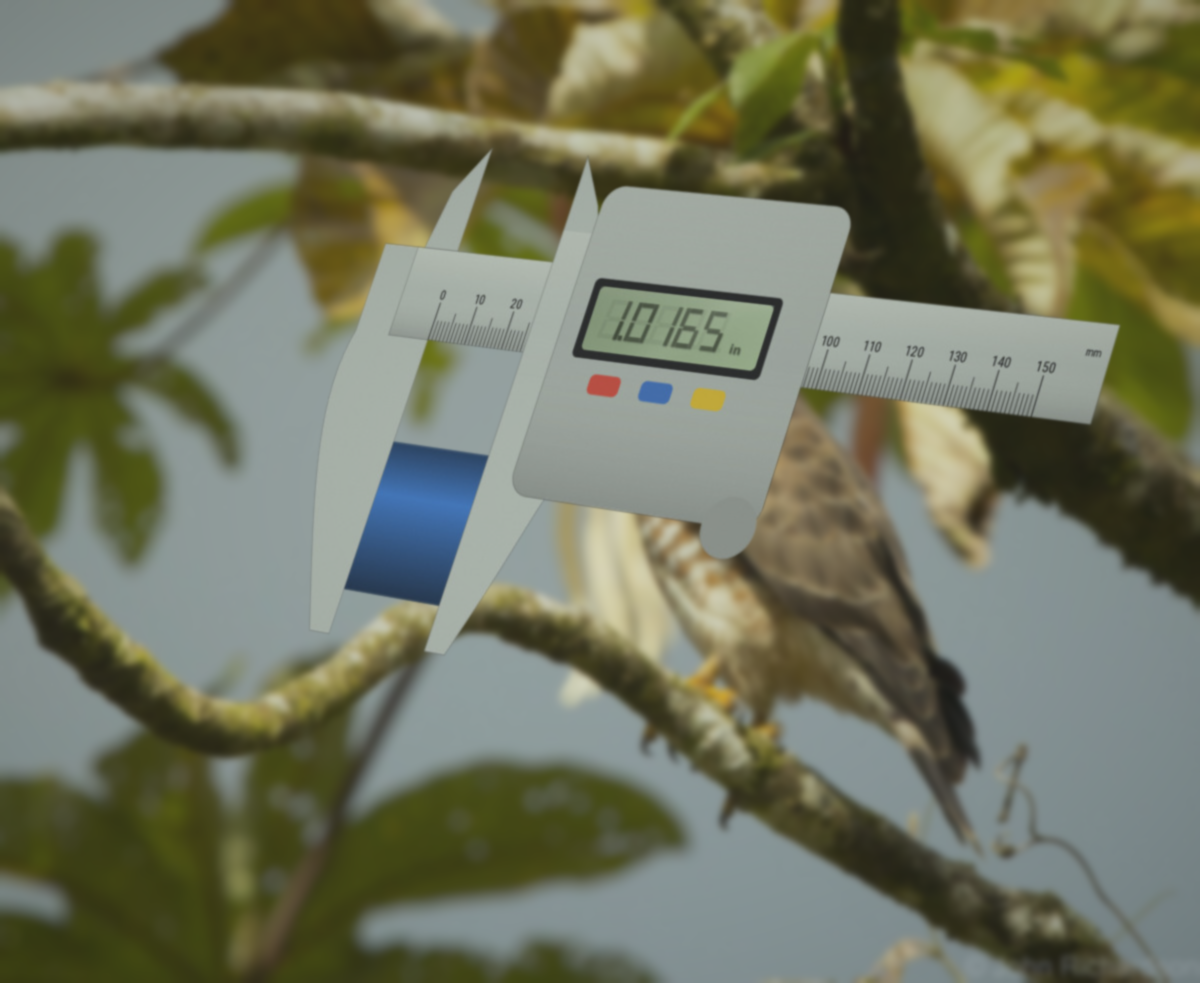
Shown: 1.0165 in
